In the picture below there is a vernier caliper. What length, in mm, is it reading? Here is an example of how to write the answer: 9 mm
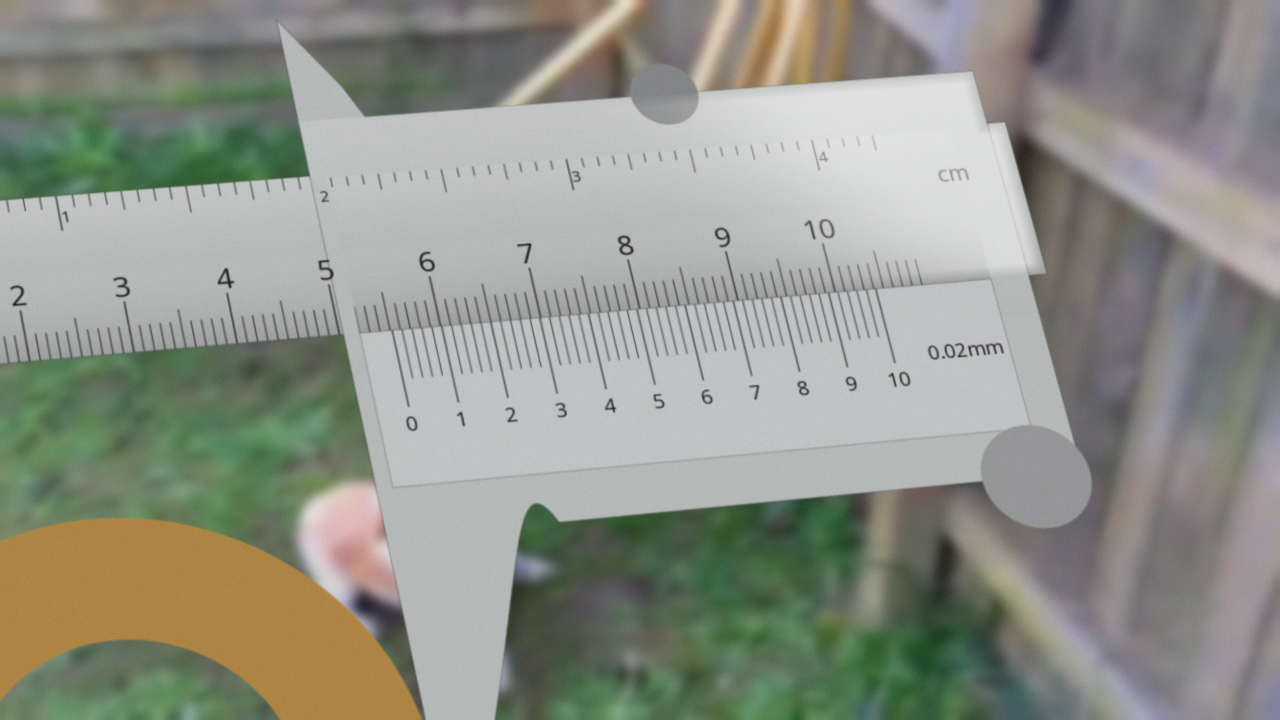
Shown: 55.2 mm
